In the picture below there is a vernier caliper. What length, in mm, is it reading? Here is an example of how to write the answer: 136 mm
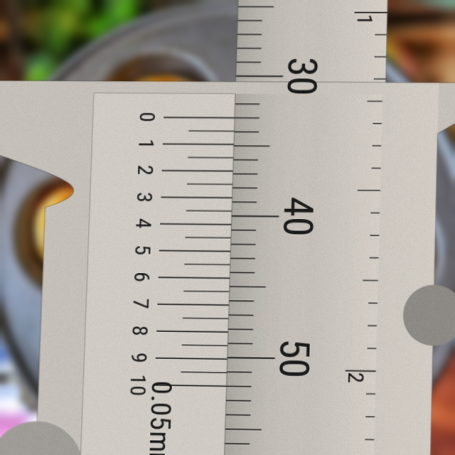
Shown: 33.0 mm
